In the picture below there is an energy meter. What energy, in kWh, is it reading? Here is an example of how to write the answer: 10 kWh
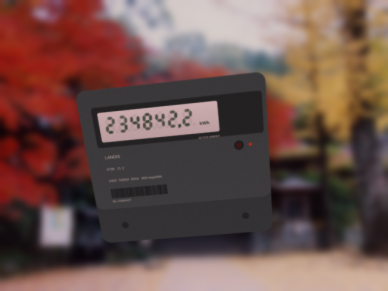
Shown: 234842.2 kWh
